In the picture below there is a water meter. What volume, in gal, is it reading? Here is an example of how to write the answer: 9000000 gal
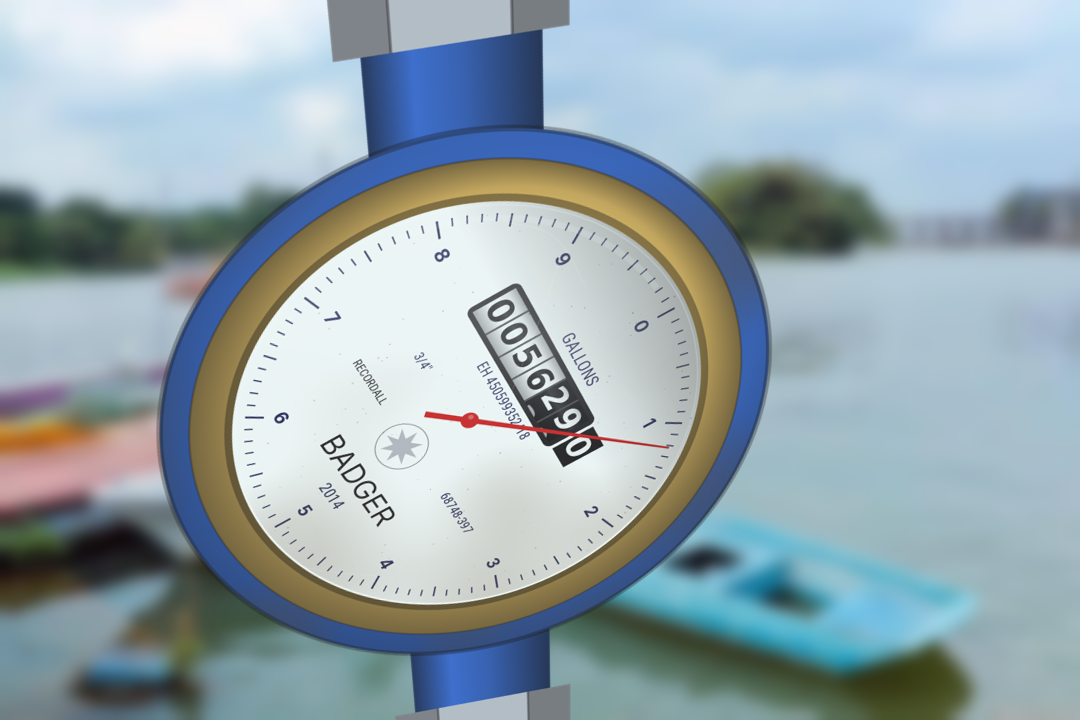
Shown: 56291.2 gal
